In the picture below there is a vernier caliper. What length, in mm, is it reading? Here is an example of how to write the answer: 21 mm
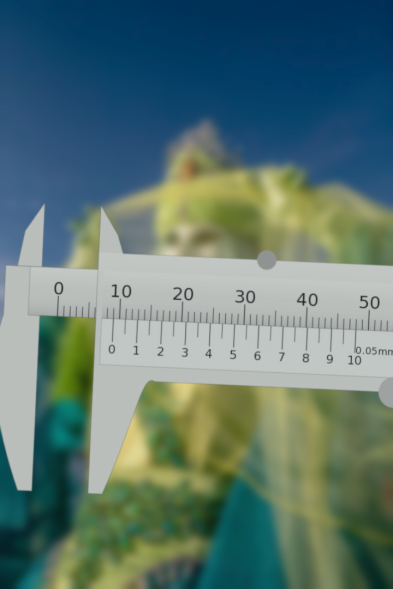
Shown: 9.0 mm
